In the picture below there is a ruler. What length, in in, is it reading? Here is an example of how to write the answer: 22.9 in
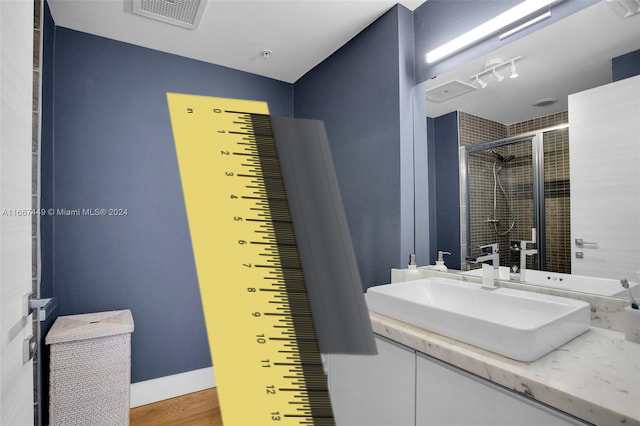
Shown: 10.5 in
